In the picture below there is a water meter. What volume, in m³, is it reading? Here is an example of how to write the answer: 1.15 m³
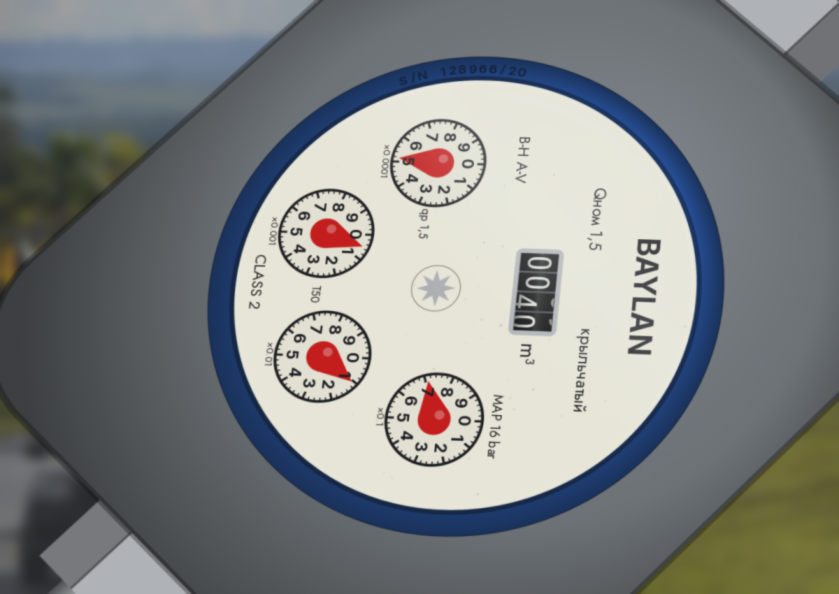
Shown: 39.7105 m³
